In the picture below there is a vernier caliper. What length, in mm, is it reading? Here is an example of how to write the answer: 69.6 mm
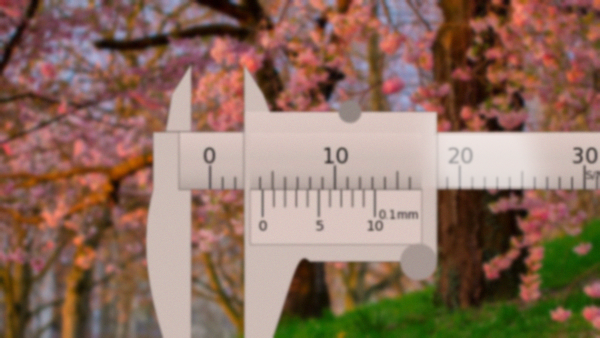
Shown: 4.2 mm
